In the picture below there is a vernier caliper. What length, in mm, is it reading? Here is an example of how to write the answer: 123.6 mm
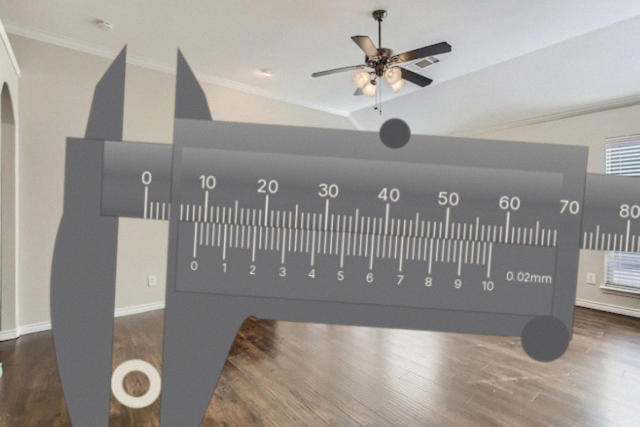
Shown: 8.5 mm
